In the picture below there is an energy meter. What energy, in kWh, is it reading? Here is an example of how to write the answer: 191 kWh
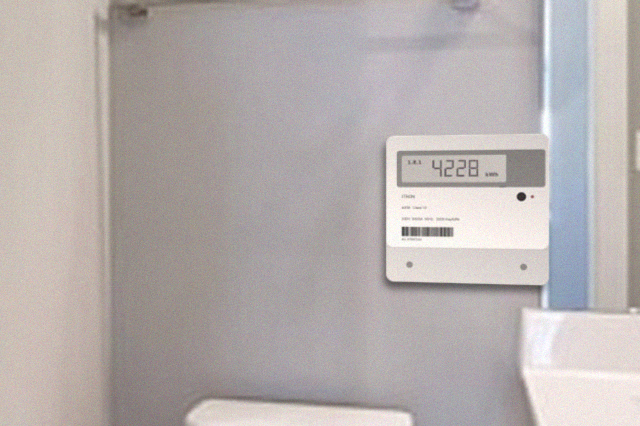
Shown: 4228 kWh
